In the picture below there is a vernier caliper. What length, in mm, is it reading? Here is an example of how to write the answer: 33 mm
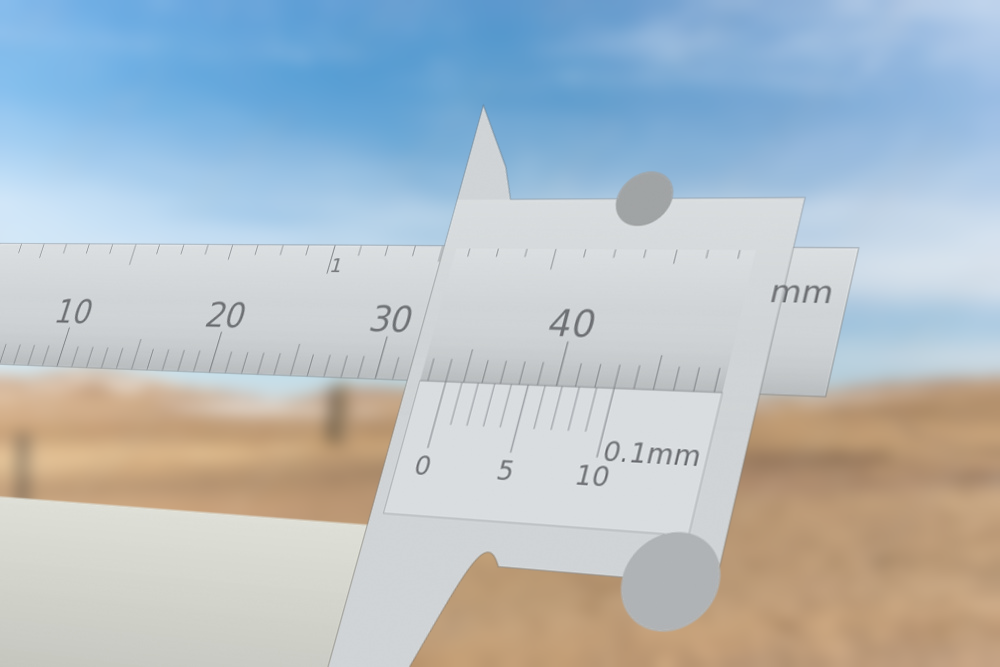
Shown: 34.0 mm
